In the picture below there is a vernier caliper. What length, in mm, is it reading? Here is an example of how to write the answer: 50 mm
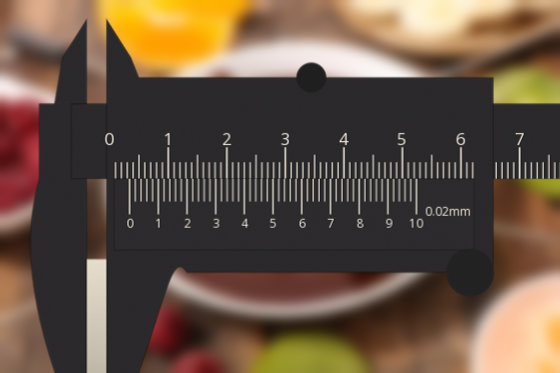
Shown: 3.4 mm
